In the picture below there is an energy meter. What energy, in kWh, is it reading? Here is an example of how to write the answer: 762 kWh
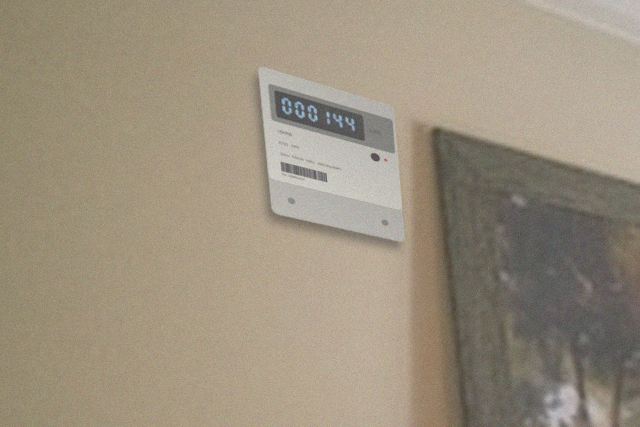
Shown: 144 kWh
